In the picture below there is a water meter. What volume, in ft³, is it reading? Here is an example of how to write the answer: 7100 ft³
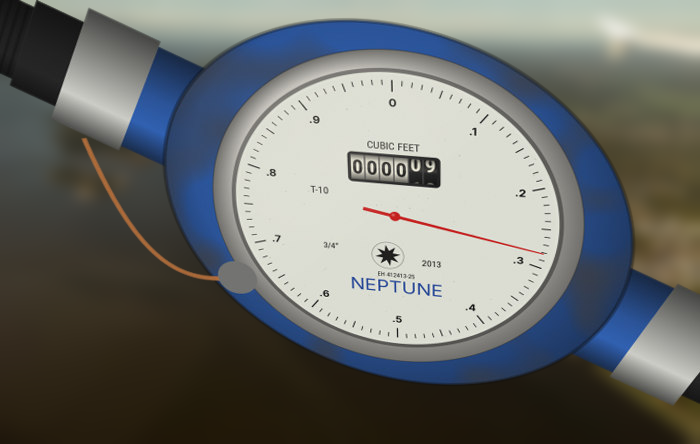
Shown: 9.28 ft³
